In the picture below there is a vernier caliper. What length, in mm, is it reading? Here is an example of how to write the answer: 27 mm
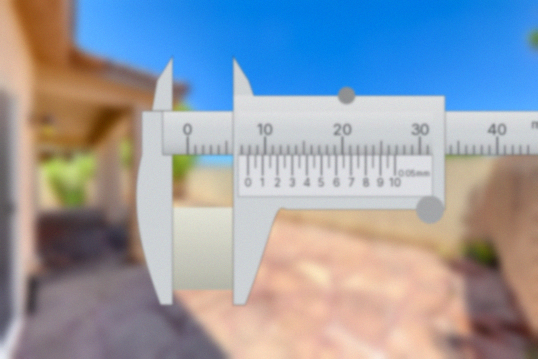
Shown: 7.8 mm
